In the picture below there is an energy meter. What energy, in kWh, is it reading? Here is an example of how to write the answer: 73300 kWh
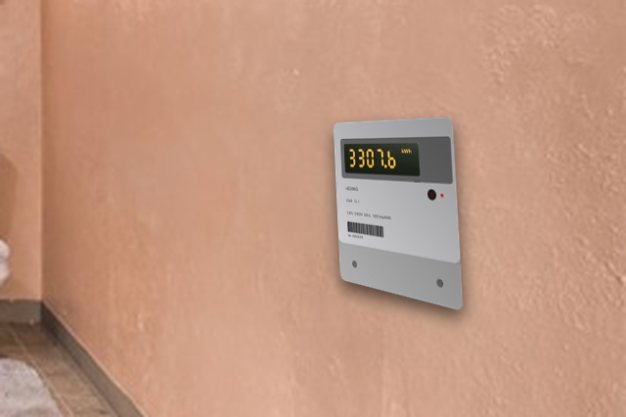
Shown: 3307.6 kWh
